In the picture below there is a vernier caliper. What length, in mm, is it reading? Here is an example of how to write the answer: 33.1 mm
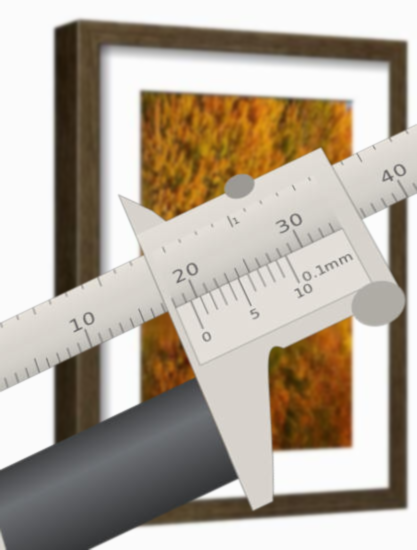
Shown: 19.4 mm
